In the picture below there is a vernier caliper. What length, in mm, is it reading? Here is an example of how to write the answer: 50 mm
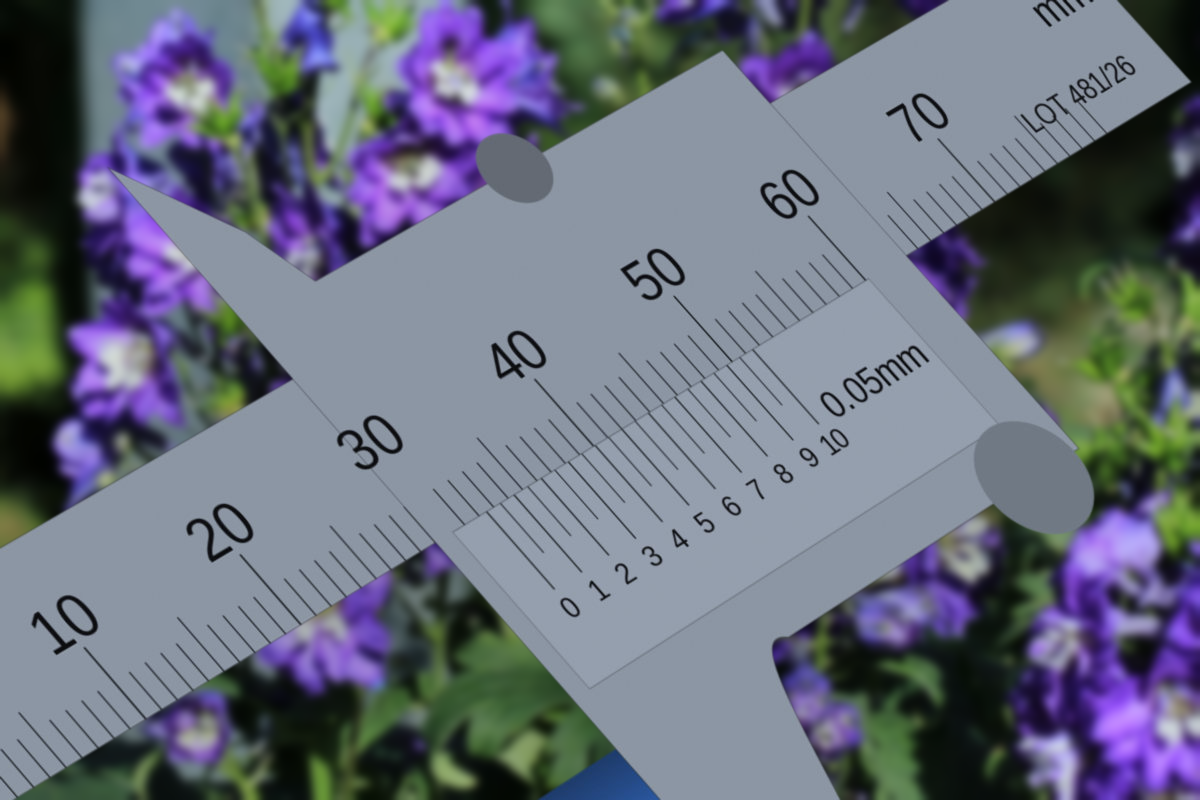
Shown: 32.5 mm
